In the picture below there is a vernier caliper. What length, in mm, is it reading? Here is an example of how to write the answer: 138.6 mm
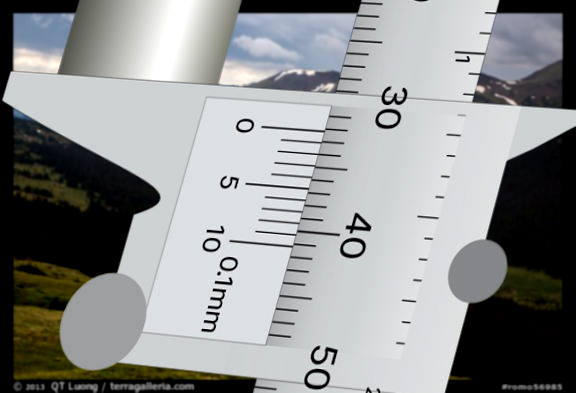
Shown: 32.2 mm
